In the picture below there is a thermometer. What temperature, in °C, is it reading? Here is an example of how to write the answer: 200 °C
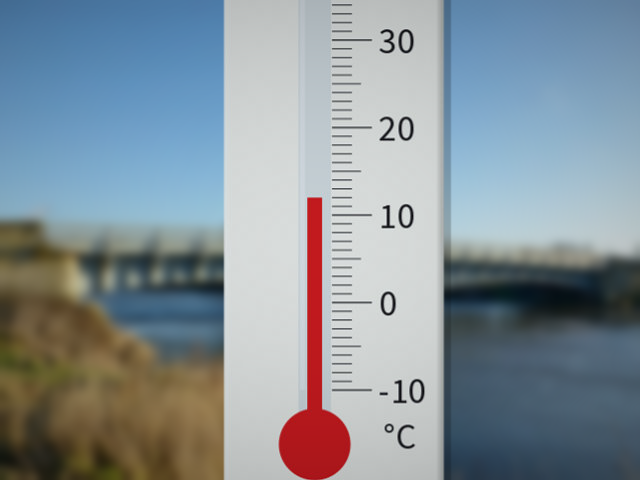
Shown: 12 °C
